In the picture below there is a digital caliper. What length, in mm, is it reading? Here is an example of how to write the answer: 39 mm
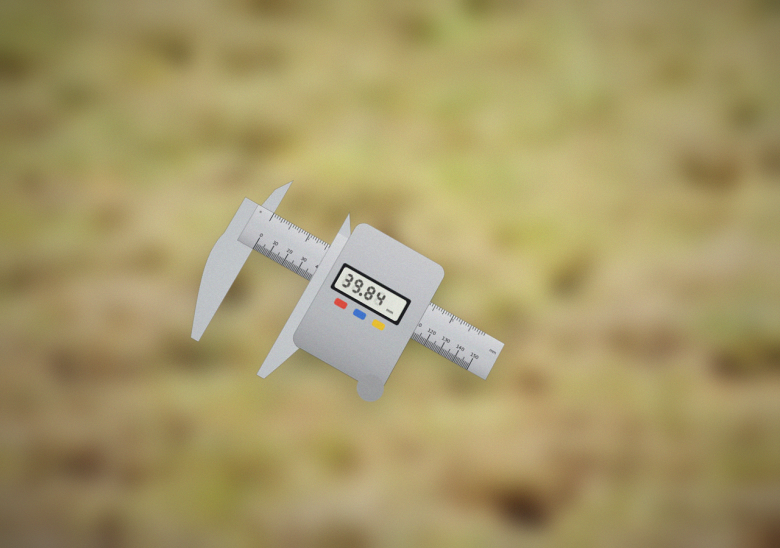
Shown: 39.84 mm
